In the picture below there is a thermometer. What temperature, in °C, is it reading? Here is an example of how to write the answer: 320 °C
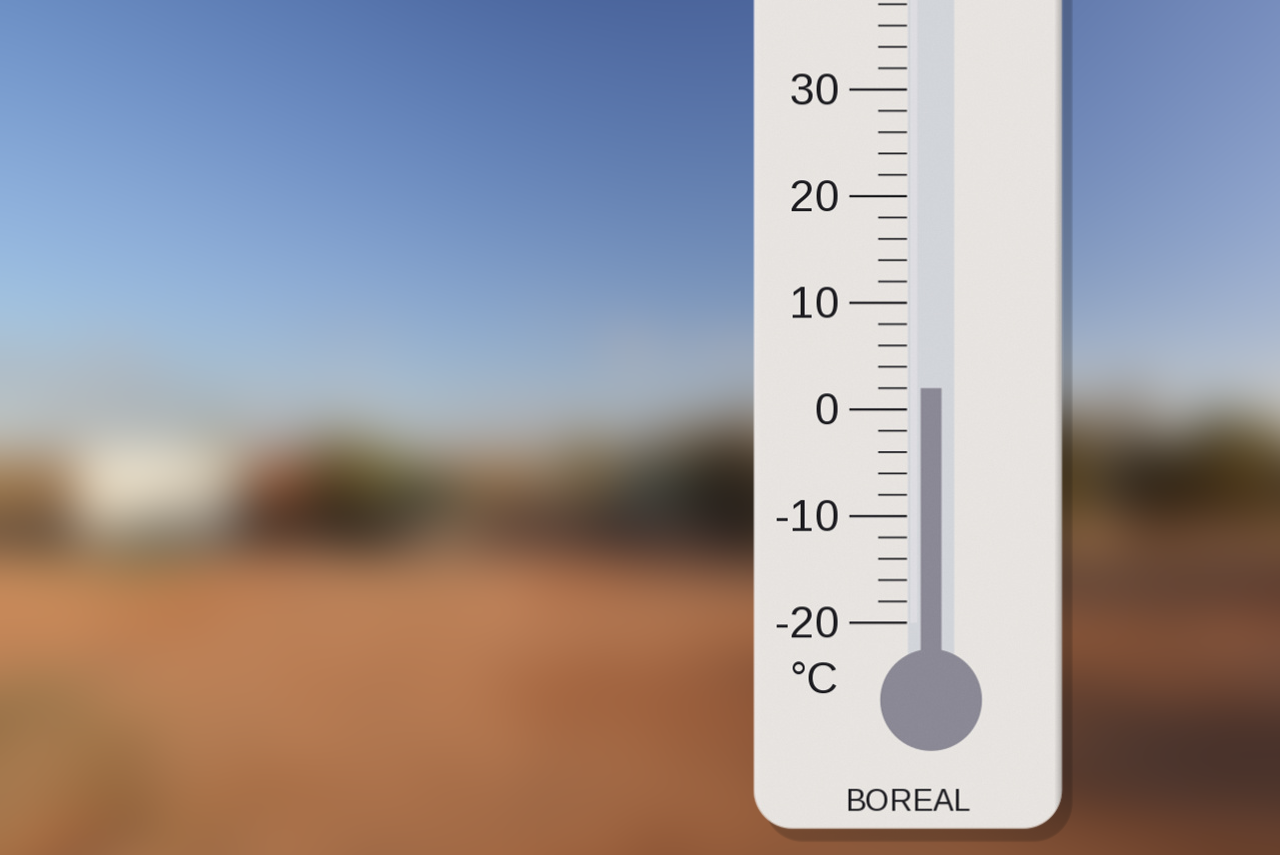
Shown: 2 °C
